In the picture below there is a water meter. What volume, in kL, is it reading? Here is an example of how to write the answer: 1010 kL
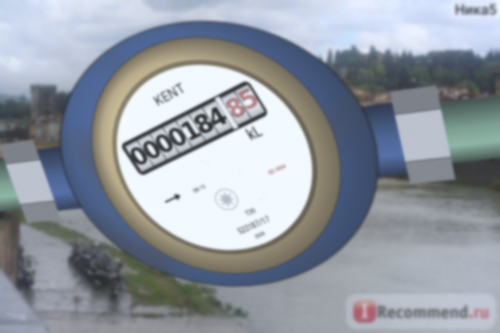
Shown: 184.85 kL
